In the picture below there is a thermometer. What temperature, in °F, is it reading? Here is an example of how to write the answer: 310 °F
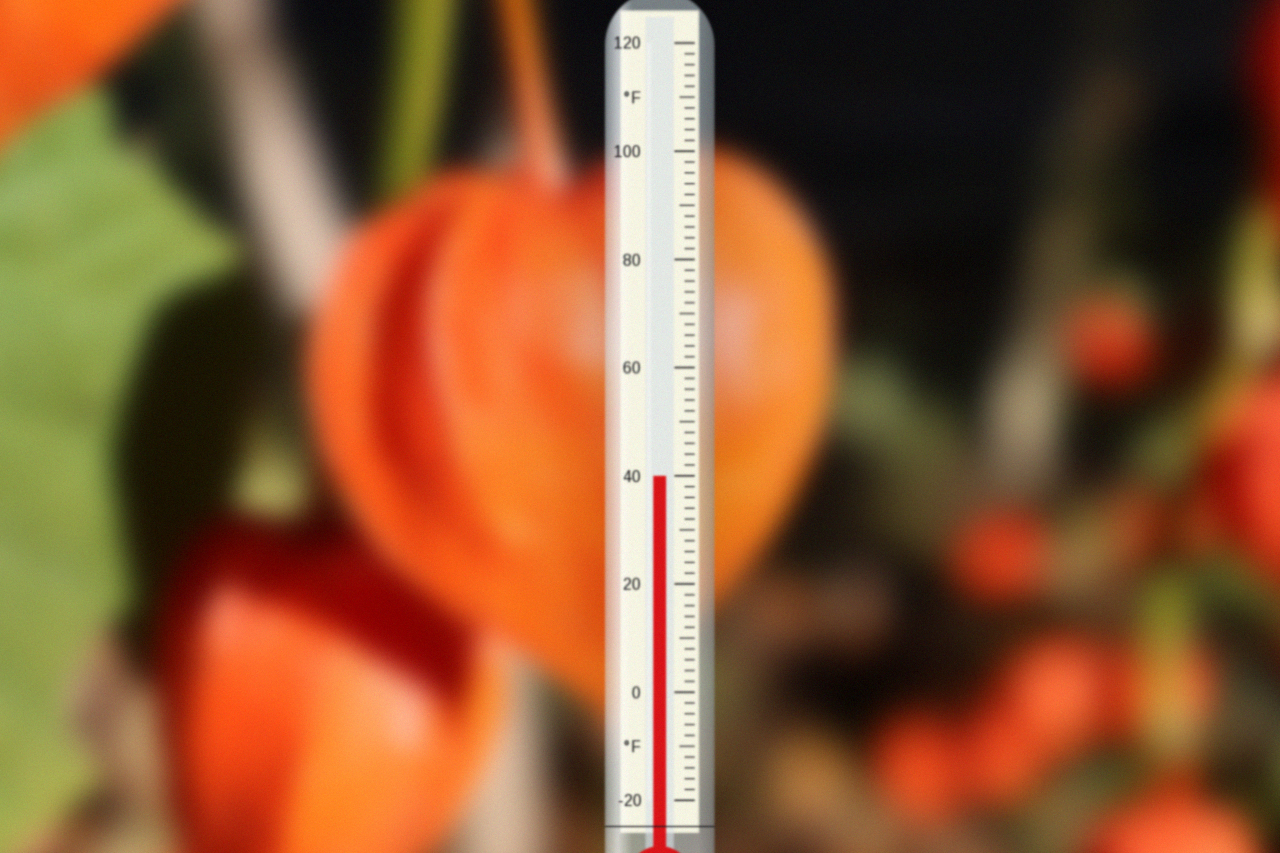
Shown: 40 °F
